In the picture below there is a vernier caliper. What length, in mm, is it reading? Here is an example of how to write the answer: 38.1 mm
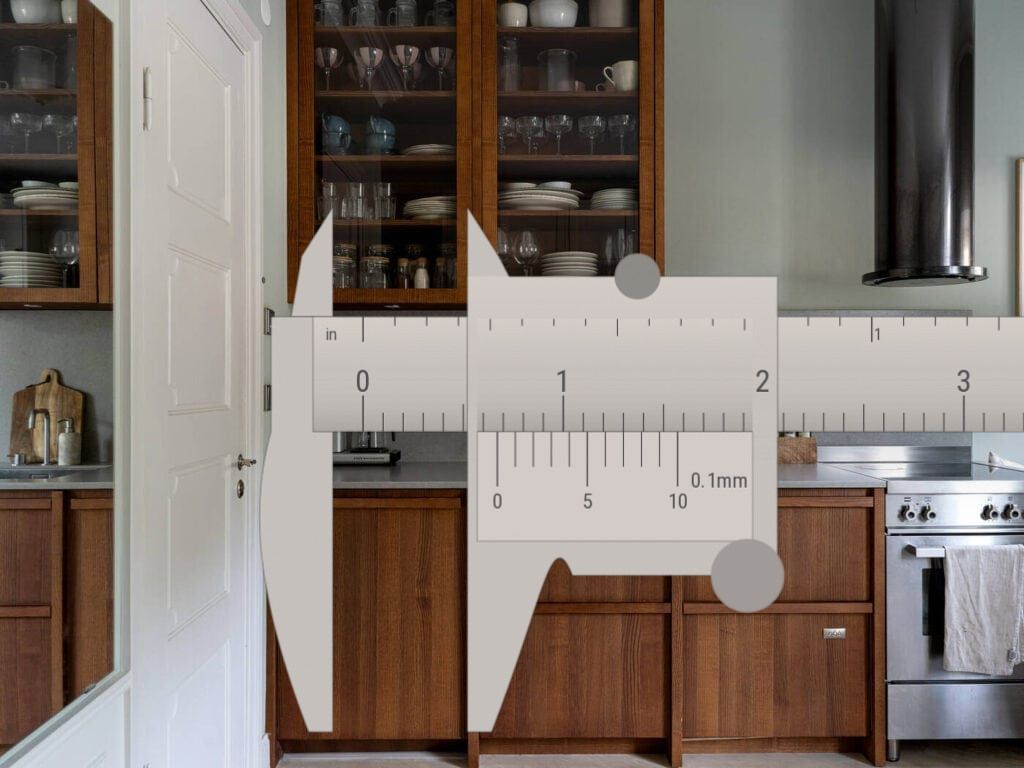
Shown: 6.7 mm
